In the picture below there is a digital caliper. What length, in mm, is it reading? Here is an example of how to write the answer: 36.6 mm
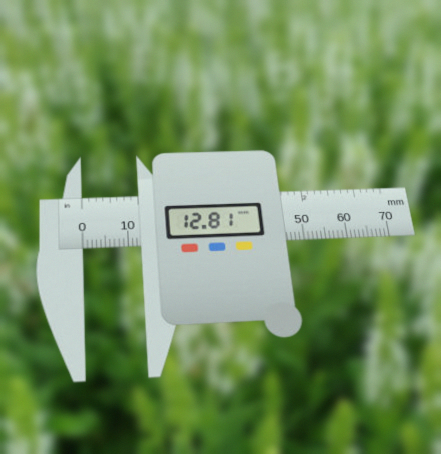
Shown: 12.81 mm
